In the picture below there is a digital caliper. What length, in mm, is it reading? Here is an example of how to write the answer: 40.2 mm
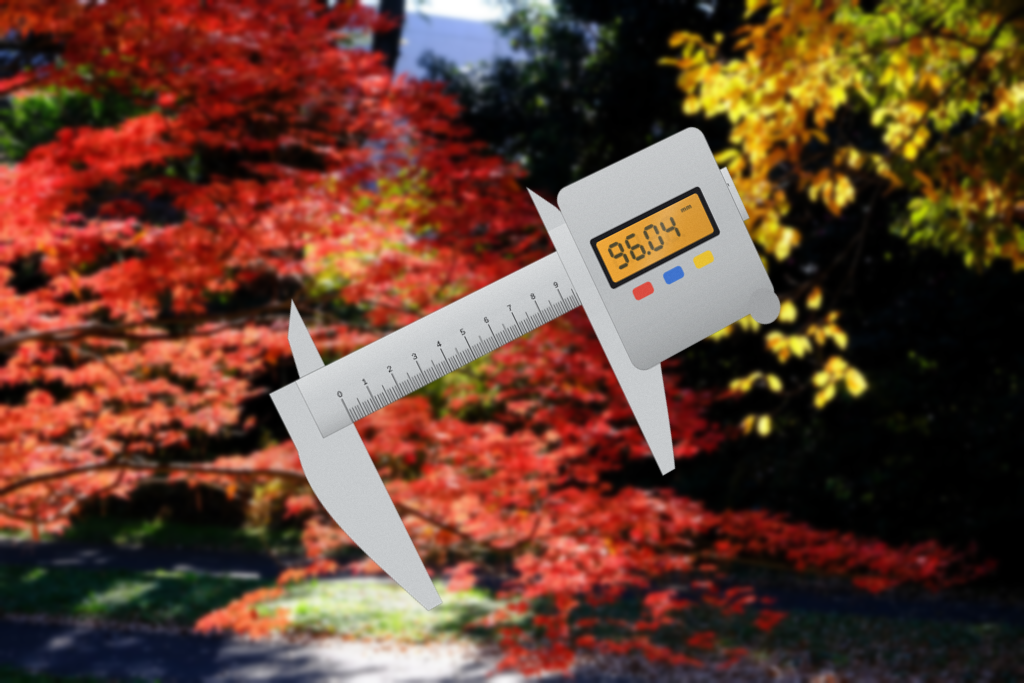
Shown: 96.04 mm
